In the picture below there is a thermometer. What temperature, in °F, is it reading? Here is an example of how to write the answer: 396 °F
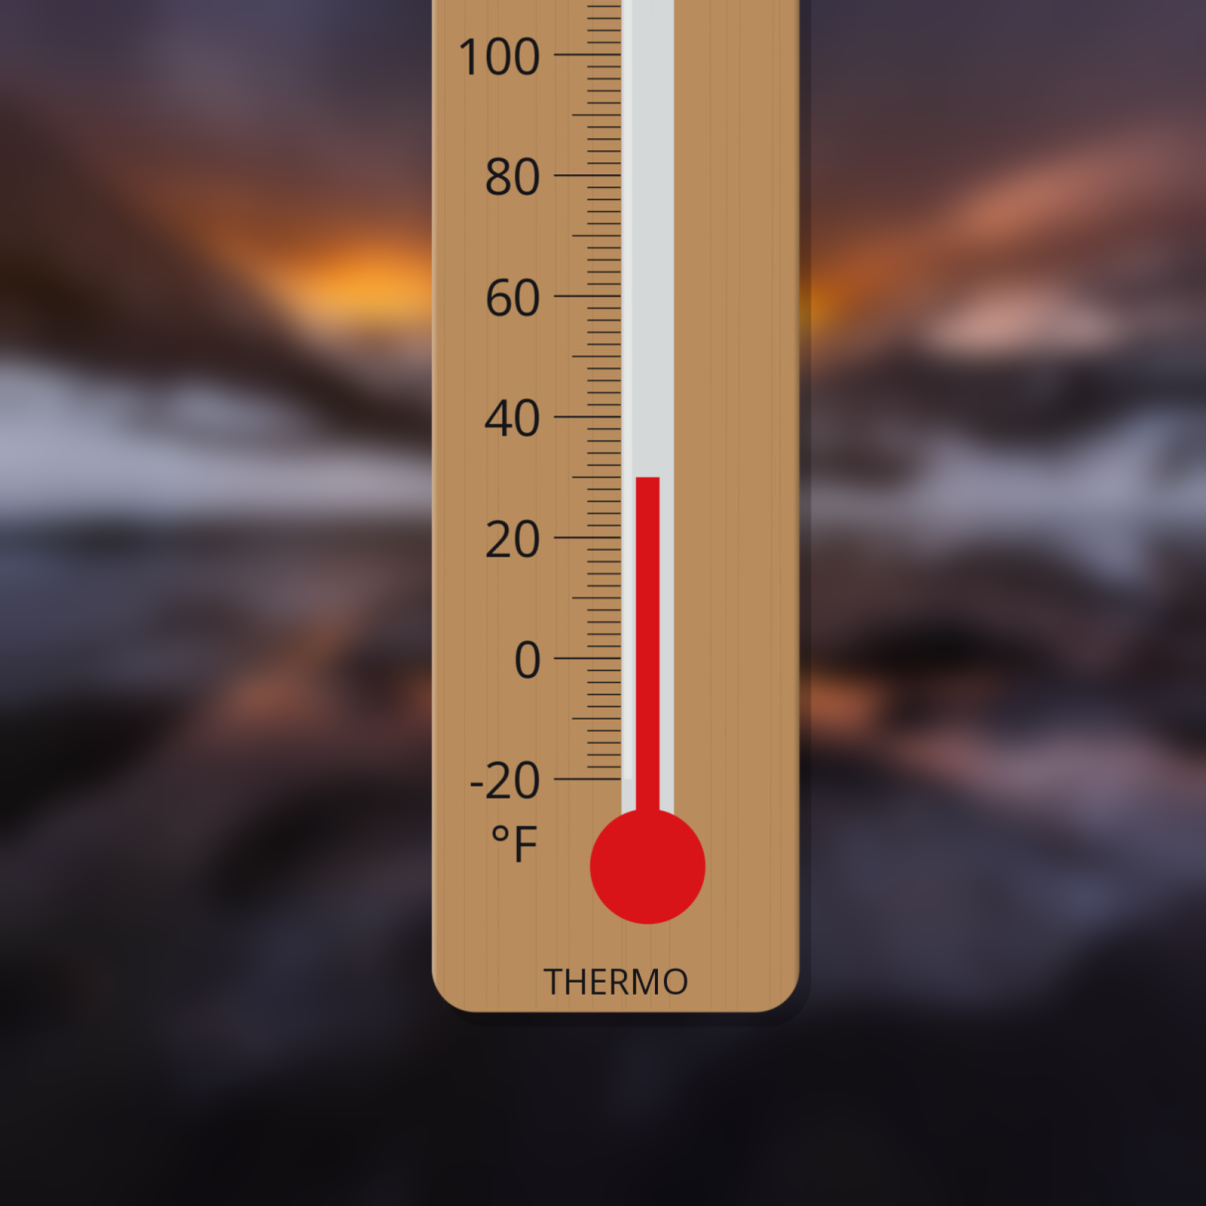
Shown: 30 °F
